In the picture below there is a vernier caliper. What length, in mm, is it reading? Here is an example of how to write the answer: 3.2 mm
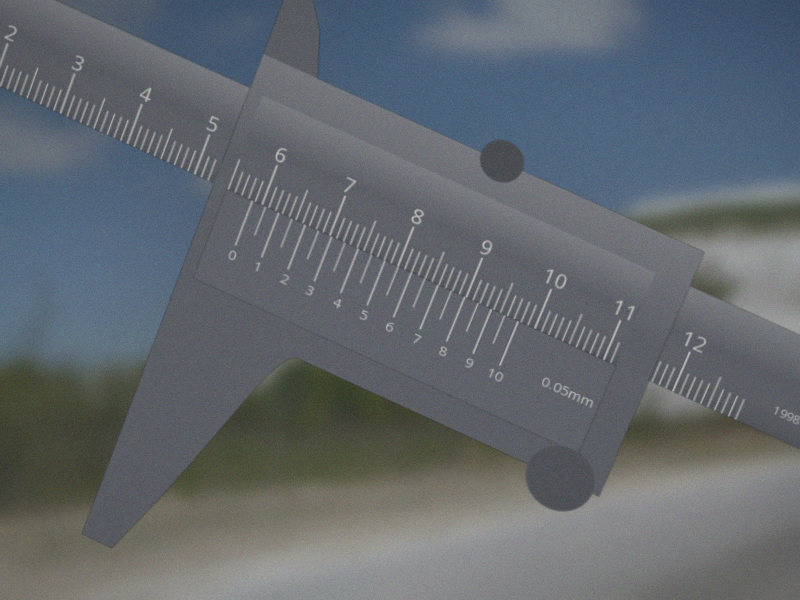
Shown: 58.6 mm
